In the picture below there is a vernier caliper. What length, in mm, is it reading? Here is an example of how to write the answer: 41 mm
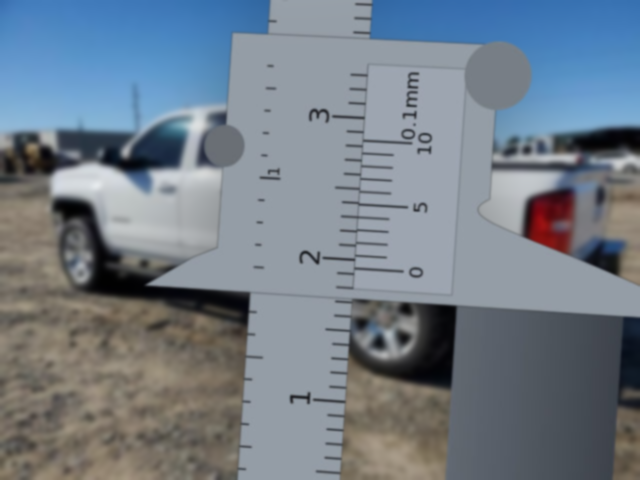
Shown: 19.4 mm
